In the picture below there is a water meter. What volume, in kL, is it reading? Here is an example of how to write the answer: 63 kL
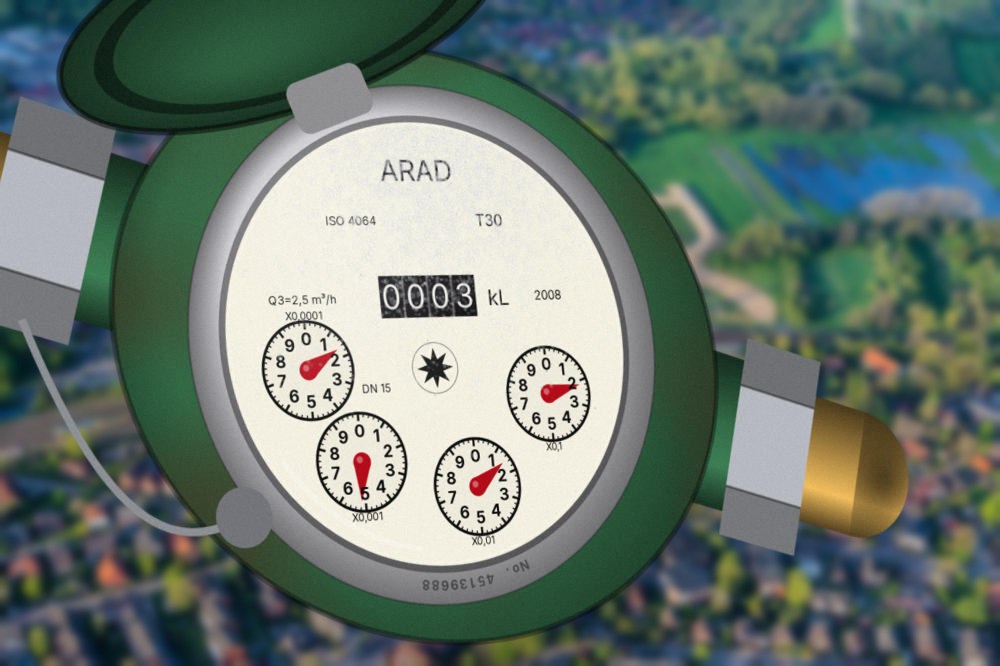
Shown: 3.2151 kL
